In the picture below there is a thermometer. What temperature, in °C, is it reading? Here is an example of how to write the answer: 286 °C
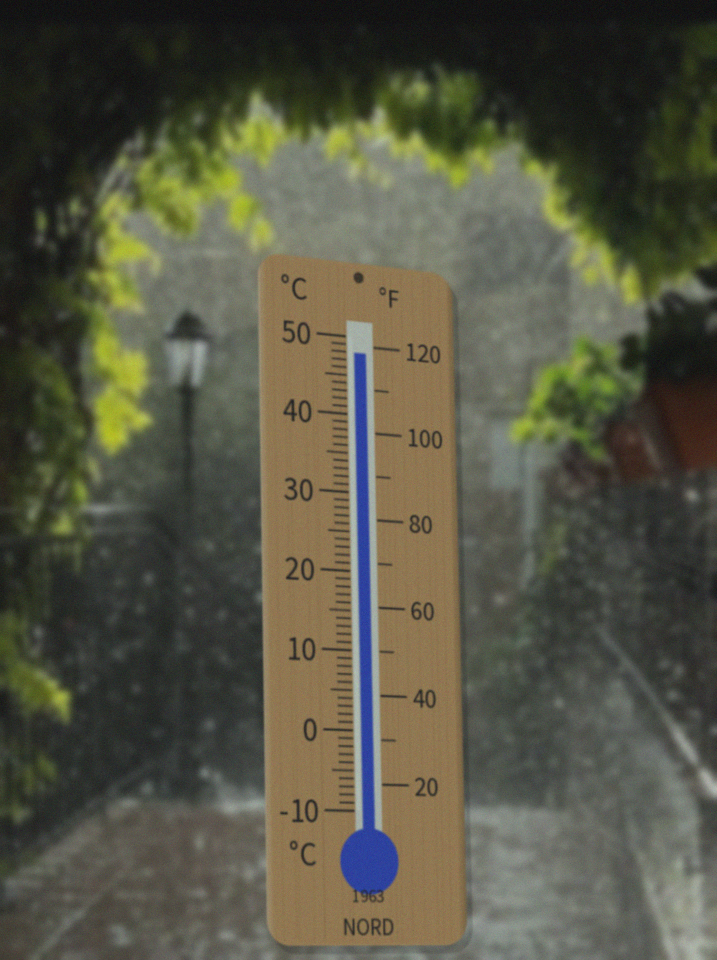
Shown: 48 °C
